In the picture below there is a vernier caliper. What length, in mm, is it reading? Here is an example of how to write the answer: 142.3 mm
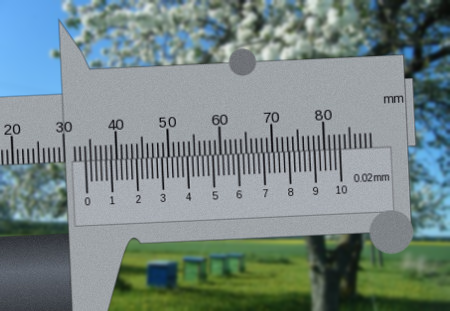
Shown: 34.0 mm
